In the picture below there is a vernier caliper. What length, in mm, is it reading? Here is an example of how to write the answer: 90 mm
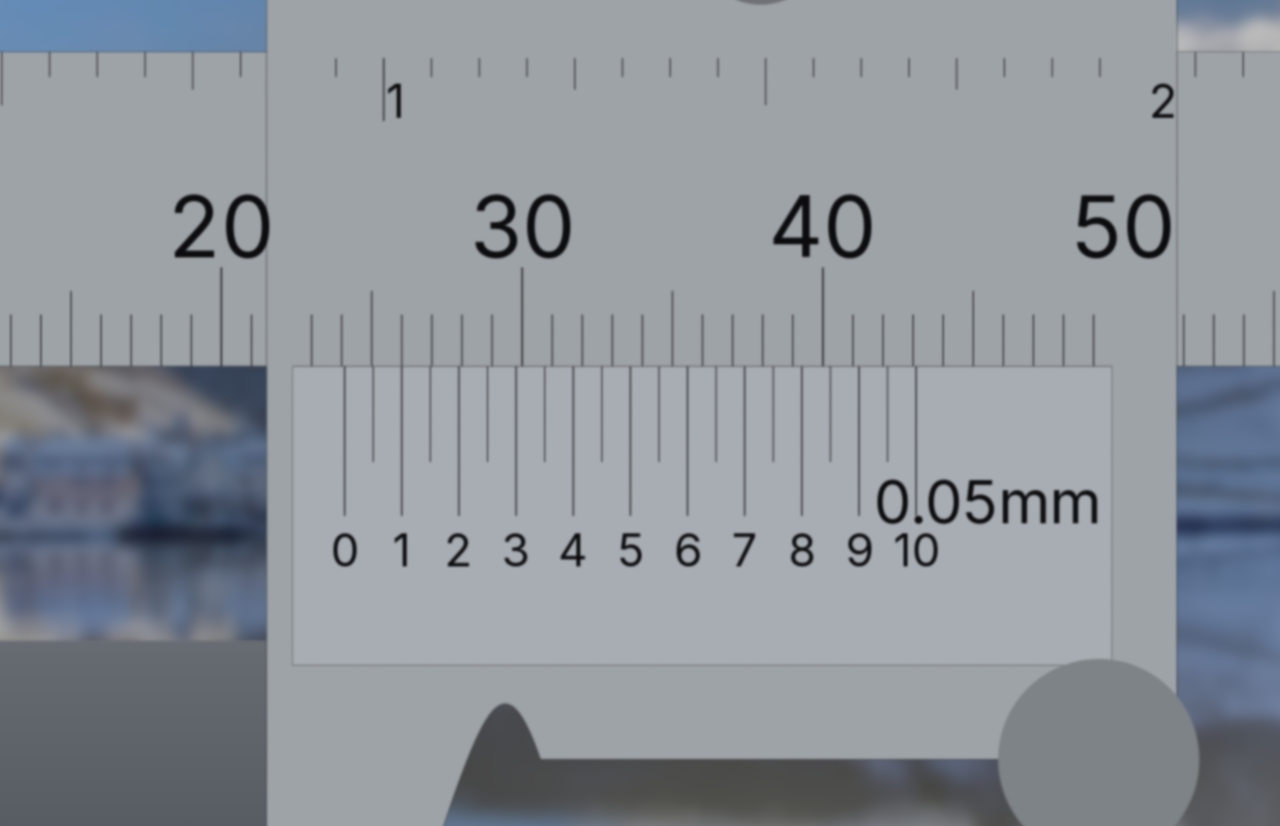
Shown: 24.1 mm
